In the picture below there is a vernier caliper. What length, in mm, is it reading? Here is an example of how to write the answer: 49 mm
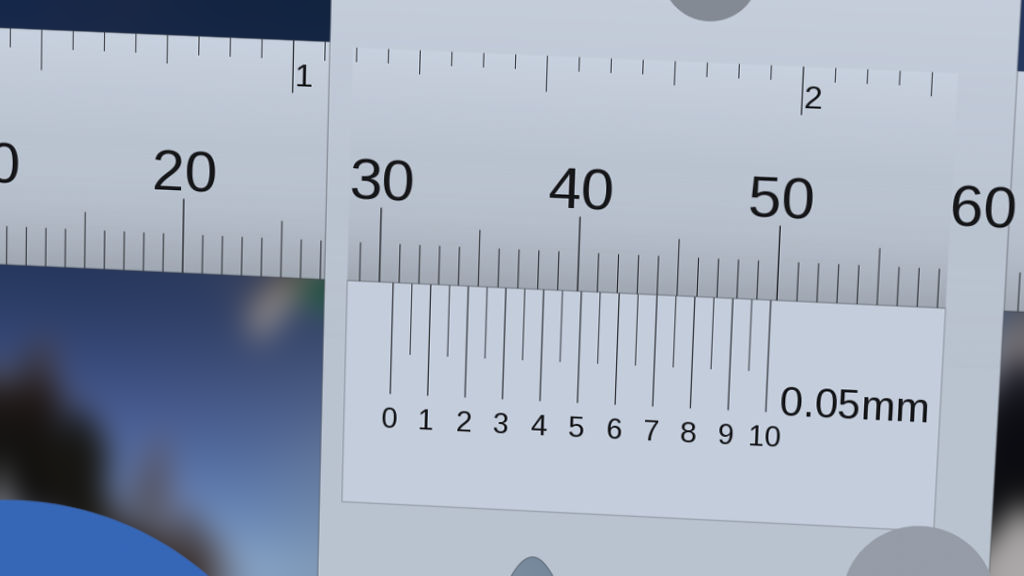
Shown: 30.7 mm
